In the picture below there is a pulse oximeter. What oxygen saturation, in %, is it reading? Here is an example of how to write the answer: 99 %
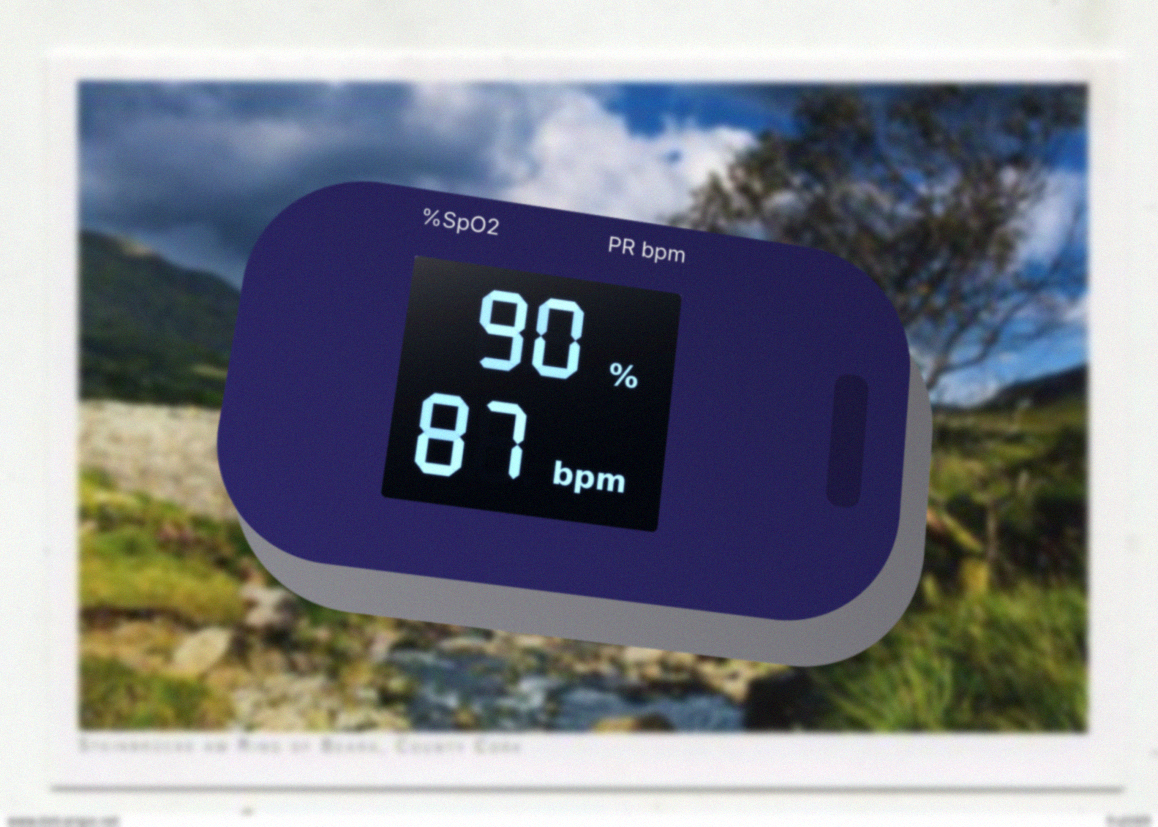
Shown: 90 %
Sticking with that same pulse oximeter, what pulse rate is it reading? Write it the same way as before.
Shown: 87 bpm
